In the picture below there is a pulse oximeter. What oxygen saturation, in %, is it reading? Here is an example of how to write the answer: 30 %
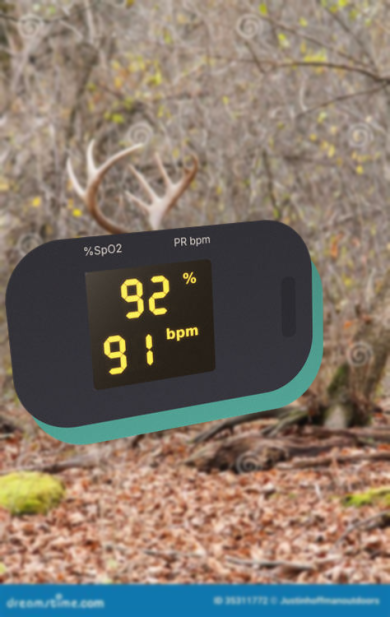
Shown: 92 %
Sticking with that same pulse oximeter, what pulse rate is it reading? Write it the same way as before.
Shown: 91 bpm
